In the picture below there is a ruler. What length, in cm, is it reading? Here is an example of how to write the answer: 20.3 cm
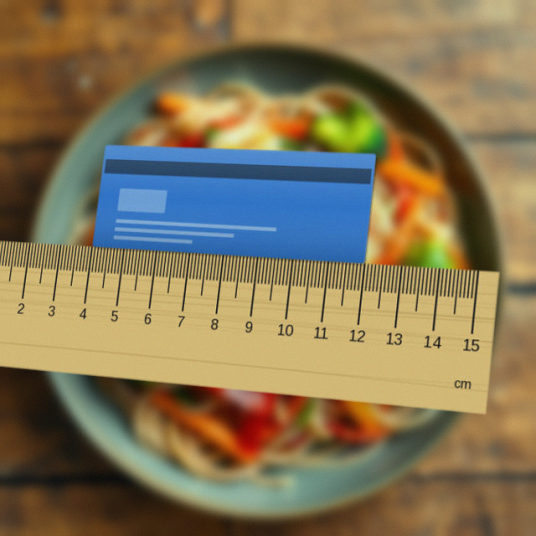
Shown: 8 cm
